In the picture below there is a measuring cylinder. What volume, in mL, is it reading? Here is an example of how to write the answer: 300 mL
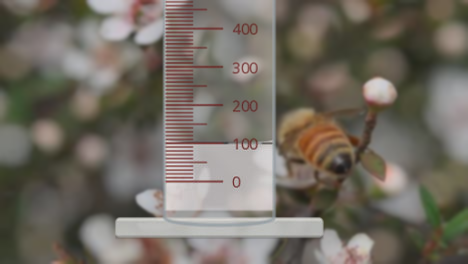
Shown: 100 mL
